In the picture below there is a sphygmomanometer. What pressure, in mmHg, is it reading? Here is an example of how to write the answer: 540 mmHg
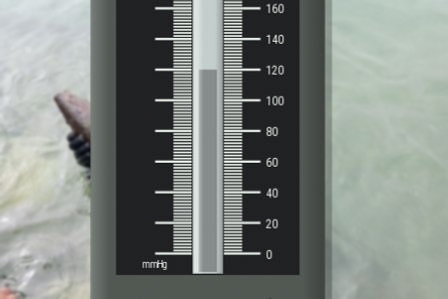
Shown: 120 mmHg
